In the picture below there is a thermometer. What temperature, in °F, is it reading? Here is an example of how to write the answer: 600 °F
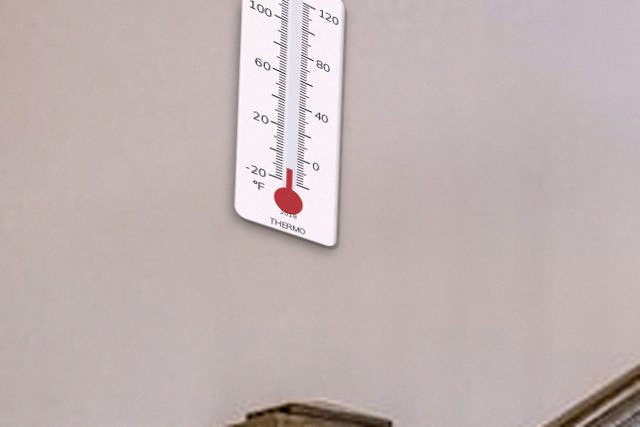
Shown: -10 °F
